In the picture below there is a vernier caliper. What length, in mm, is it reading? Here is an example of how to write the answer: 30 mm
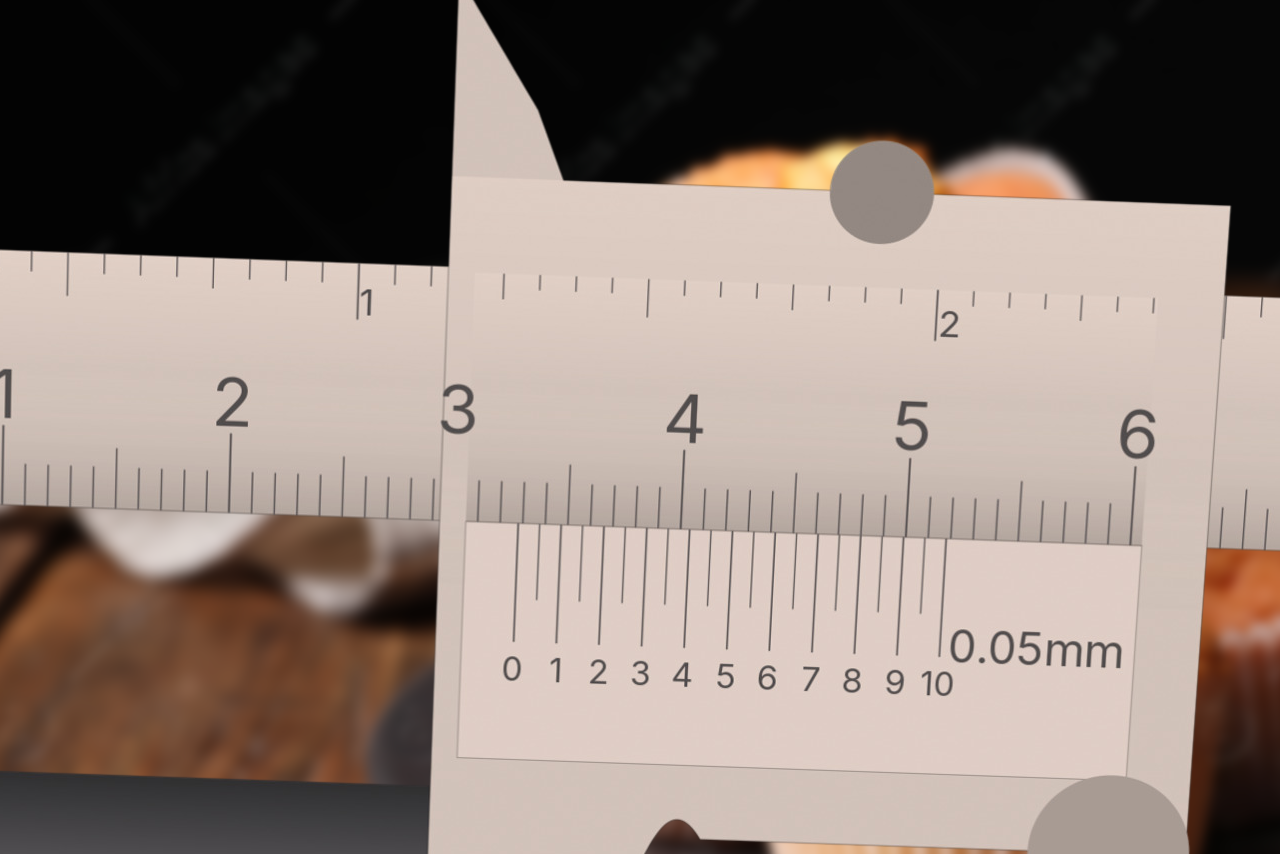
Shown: 32.8 mm
